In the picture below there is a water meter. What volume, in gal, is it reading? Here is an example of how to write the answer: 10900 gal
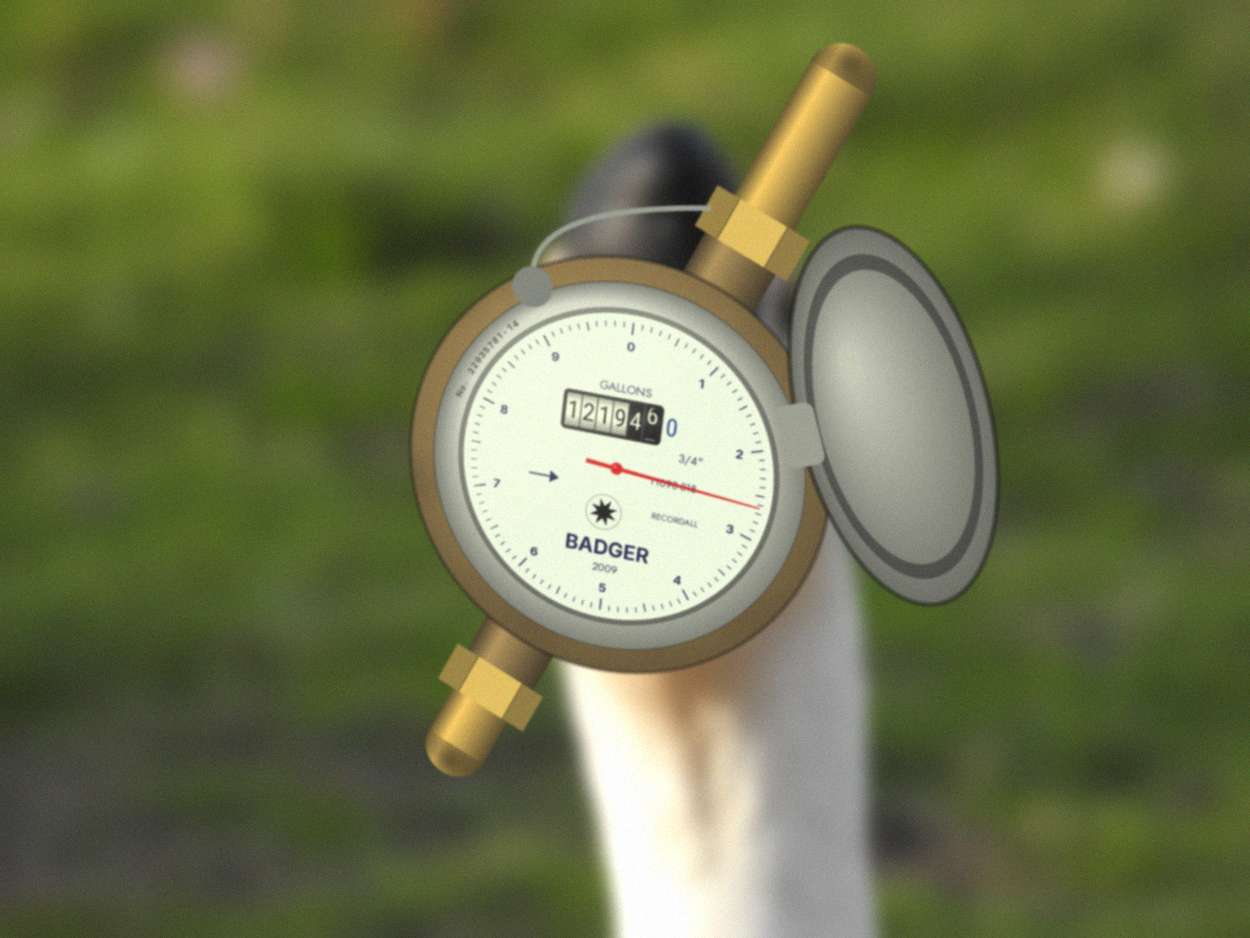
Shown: 1219462.6 gal
